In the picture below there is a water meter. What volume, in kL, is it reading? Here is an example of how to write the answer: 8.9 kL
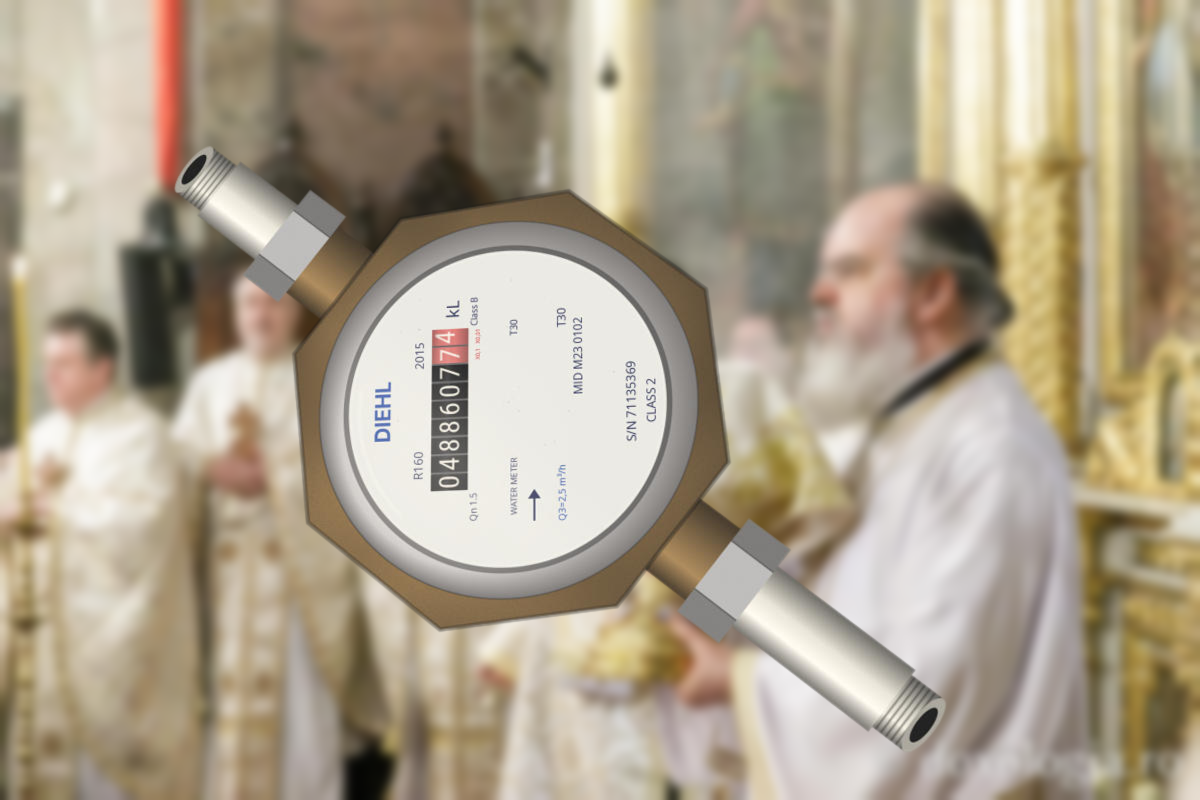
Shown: 488607.74 kL
